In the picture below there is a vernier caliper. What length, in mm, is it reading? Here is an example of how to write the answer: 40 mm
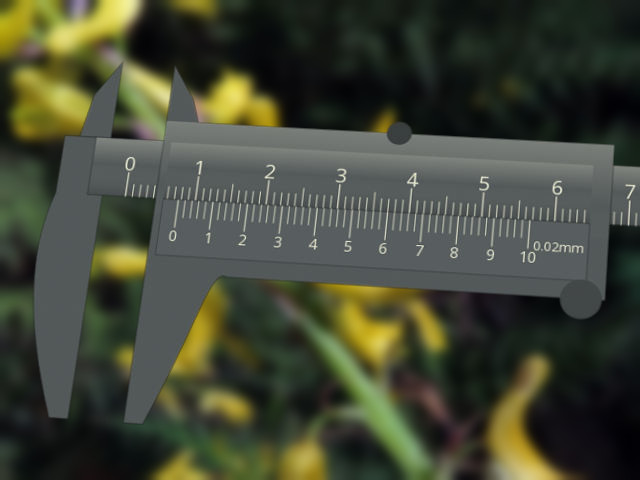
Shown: 7.6 mm
